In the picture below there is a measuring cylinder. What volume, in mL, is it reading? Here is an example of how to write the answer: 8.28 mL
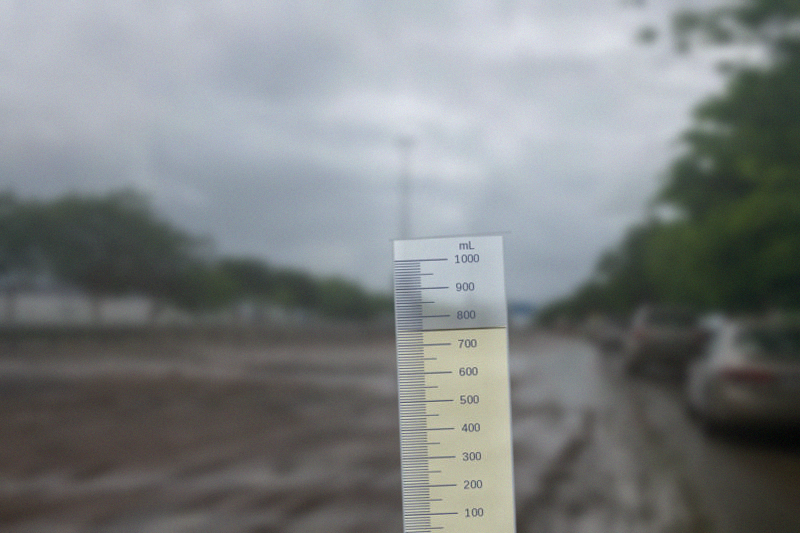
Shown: 750 mL
